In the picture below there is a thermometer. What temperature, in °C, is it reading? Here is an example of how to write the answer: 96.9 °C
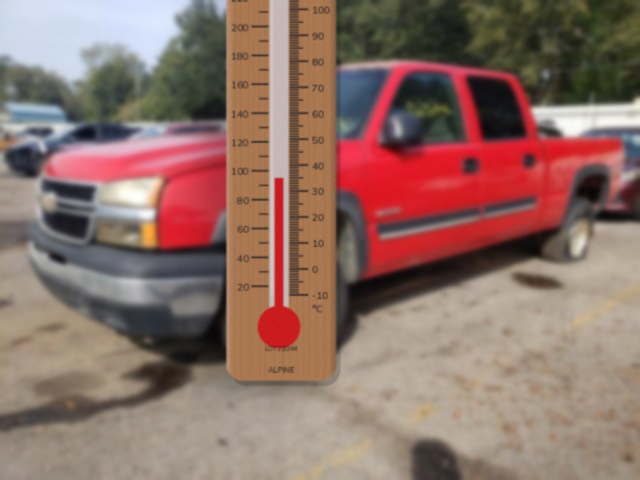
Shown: 35 °C
